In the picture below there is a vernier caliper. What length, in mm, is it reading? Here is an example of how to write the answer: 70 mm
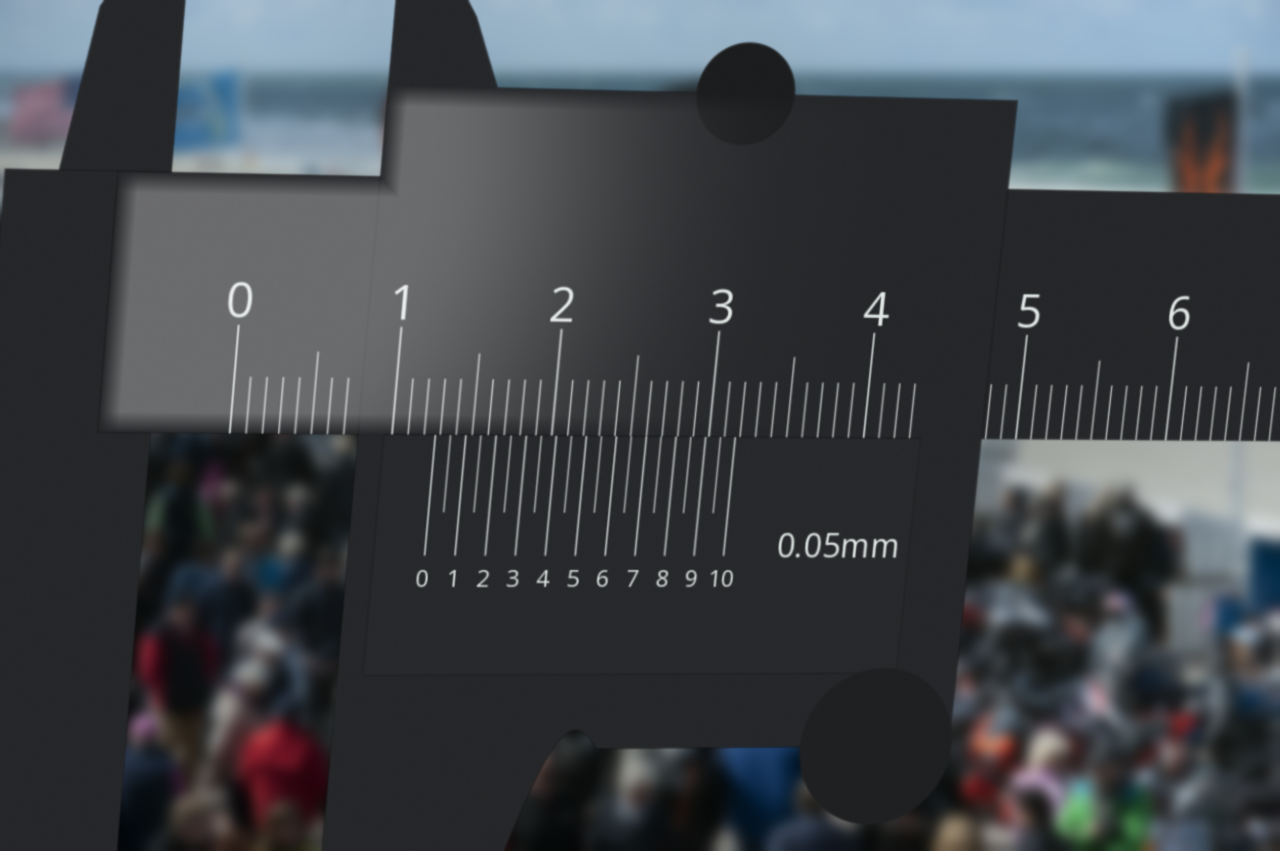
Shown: 12.7 mm
